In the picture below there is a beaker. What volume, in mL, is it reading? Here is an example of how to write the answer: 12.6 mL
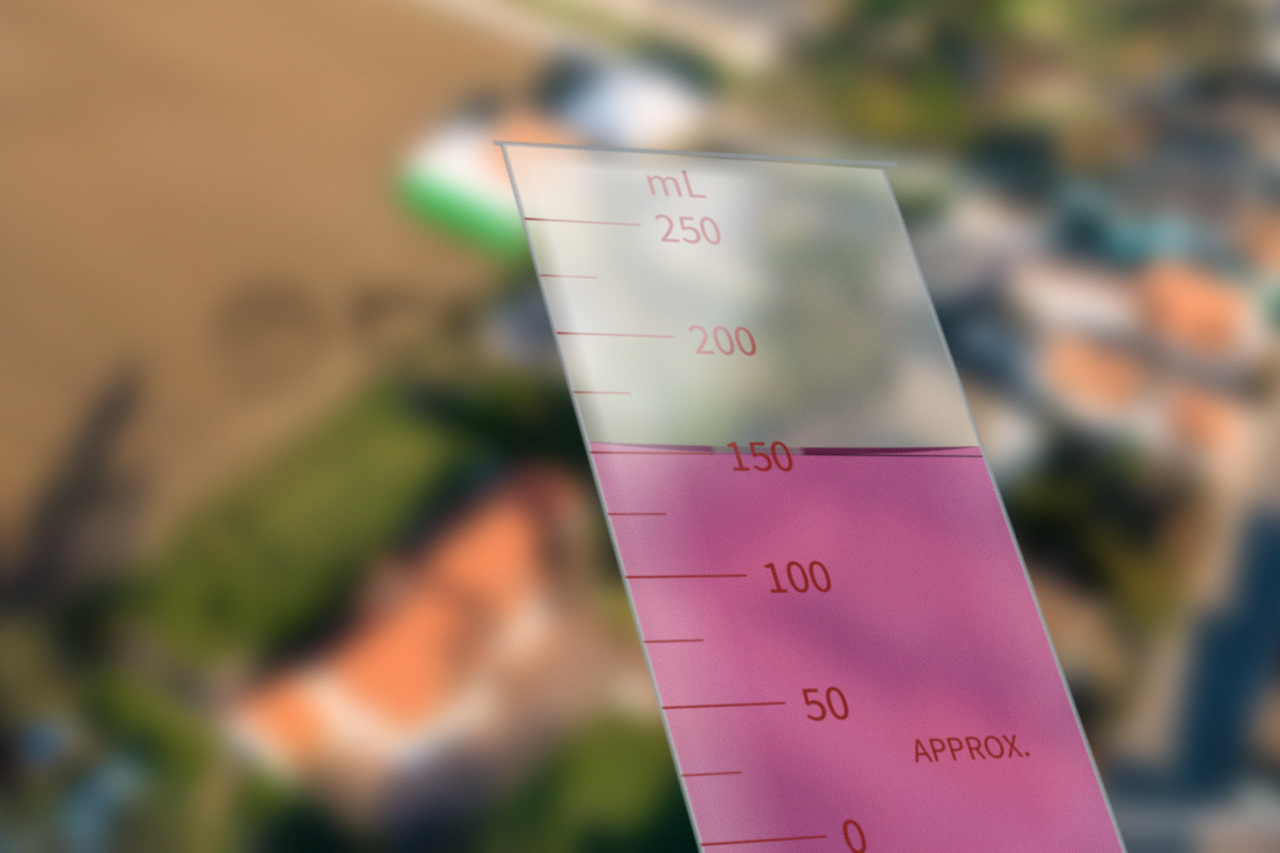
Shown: 150 mL
